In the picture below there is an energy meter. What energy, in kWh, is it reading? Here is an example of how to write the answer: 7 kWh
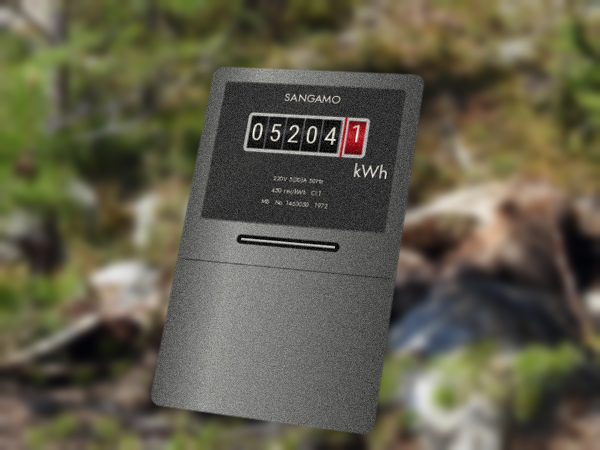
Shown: 5204.1 kWh
